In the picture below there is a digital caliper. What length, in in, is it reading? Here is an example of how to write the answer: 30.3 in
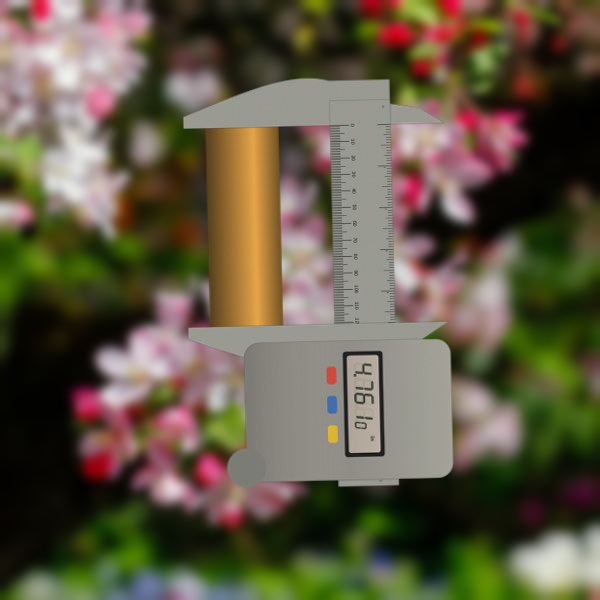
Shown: 4.7610 in
